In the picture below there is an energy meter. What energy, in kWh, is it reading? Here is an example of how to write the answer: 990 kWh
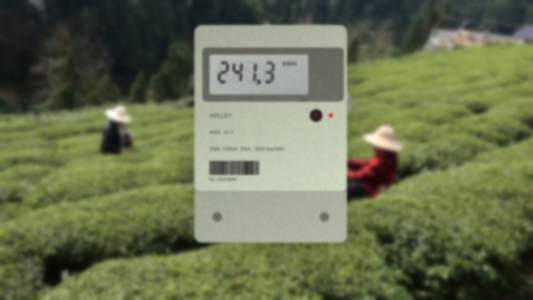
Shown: 241.3 kWh
